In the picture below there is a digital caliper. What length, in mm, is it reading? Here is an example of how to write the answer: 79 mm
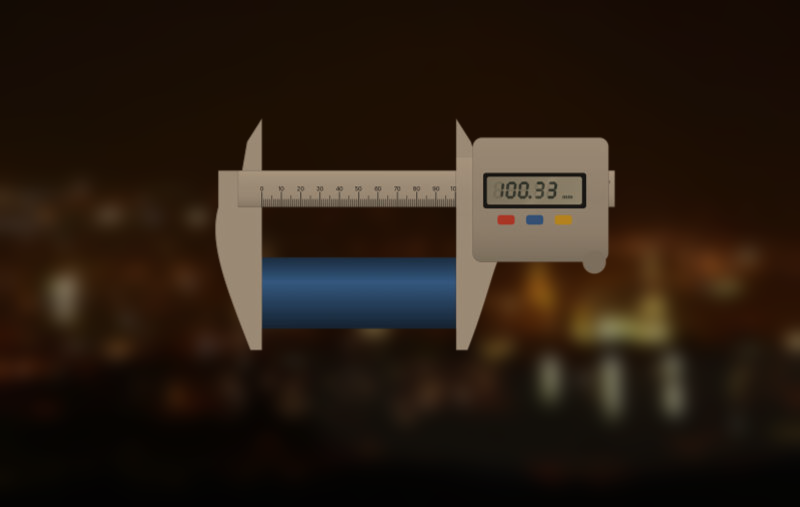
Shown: 100.33 mm
